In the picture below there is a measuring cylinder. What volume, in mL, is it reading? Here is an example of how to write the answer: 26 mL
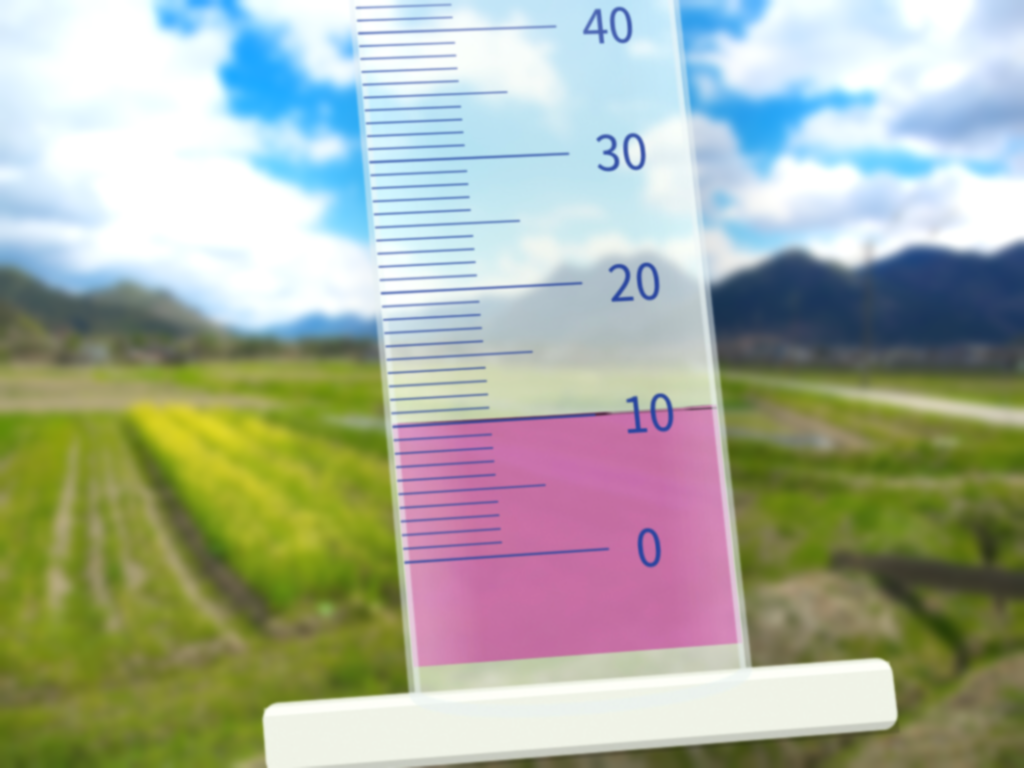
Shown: 10 mL
